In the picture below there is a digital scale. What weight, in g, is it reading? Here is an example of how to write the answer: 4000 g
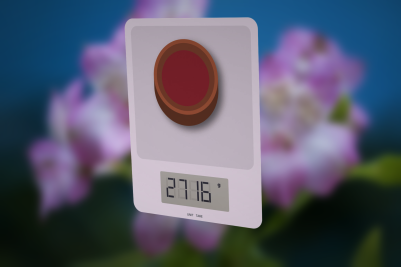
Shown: 2716 g
